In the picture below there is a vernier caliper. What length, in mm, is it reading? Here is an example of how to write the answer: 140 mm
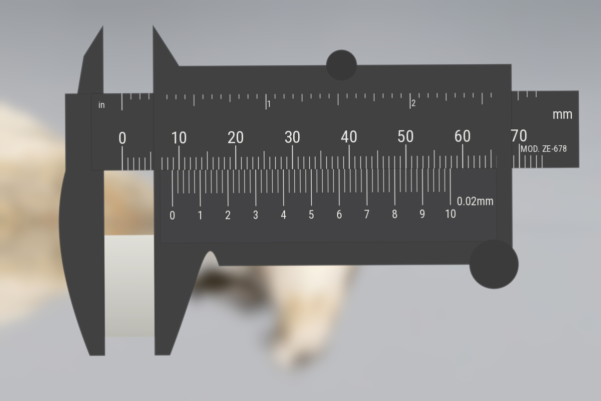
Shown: 8.8 mm
